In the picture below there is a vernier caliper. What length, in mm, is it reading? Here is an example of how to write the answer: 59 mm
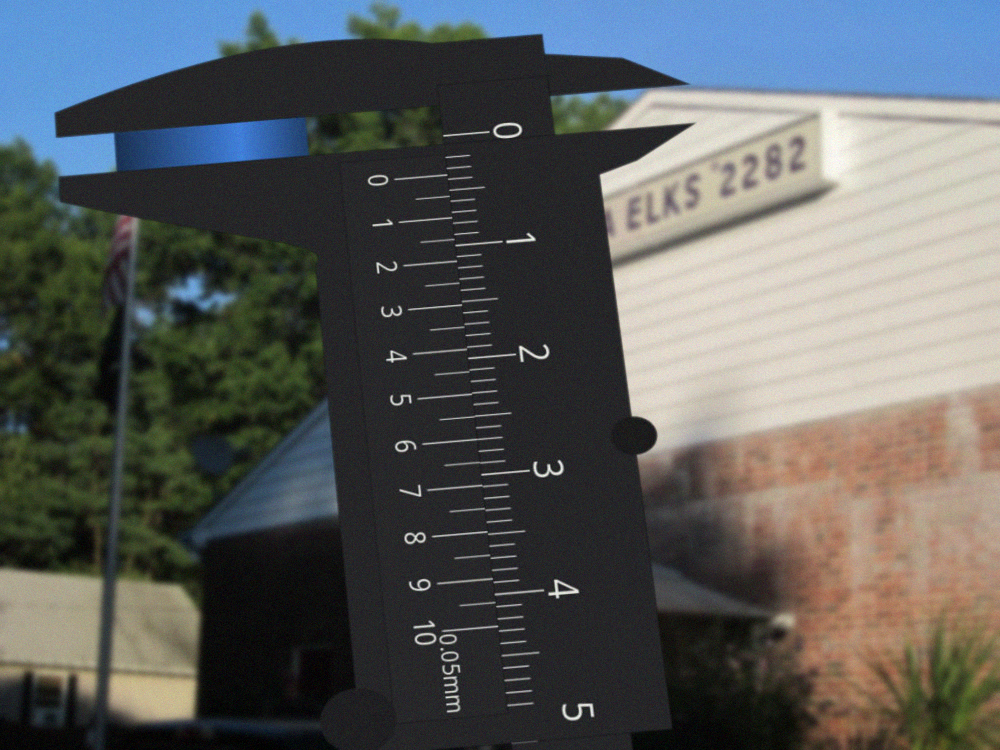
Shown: 3.6 mm
